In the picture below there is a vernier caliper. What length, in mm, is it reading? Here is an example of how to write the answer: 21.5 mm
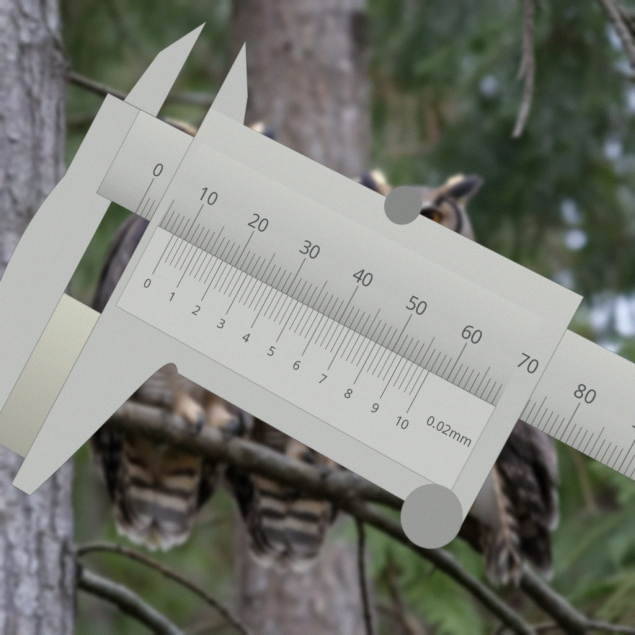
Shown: 7.8 mm
